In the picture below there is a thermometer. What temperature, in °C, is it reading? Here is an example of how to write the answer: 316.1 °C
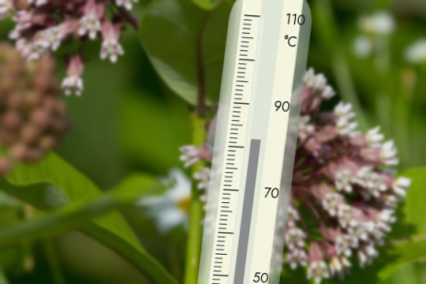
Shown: 82 °C
